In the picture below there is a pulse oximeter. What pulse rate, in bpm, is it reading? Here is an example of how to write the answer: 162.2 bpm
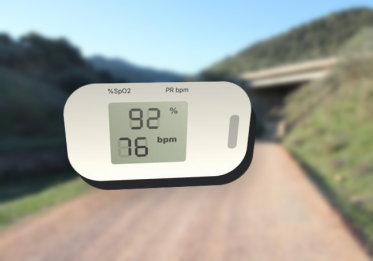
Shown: 76 bpm
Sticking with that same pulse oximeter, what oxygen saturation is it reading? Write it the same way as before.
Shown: 92 %
